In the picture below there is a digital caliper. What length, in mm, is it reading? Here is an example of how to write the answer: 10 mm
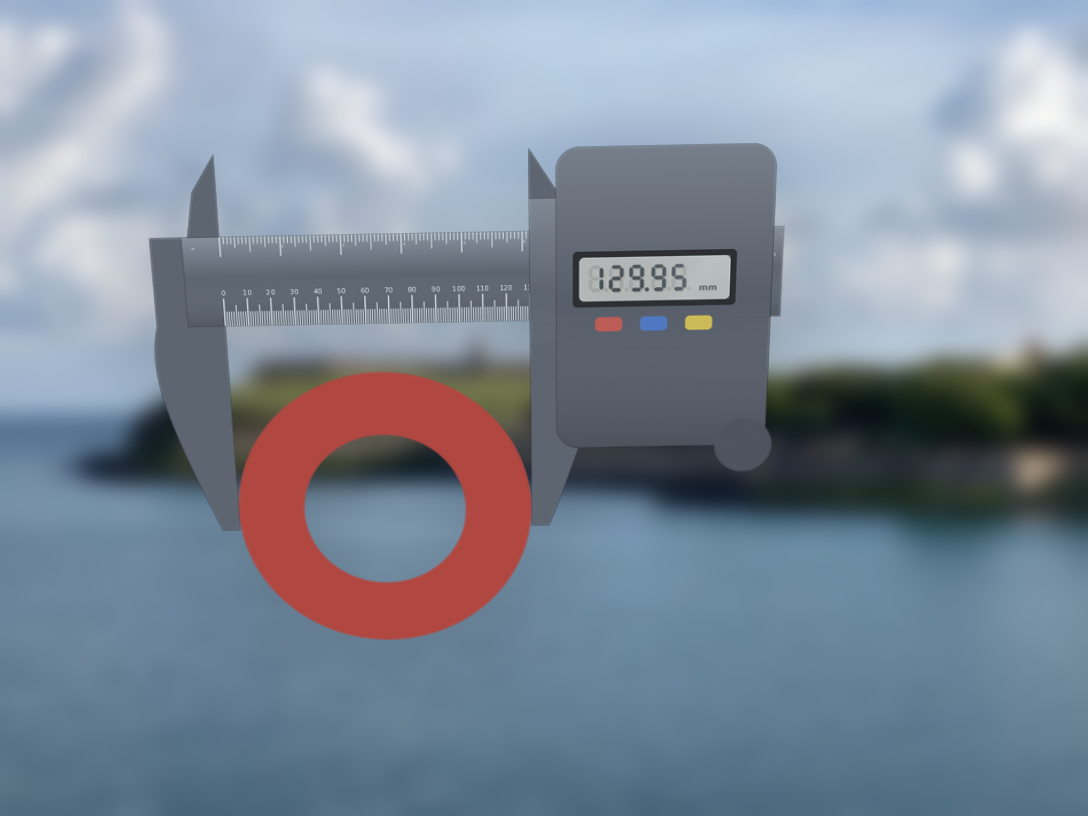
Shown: 129.95 mm
